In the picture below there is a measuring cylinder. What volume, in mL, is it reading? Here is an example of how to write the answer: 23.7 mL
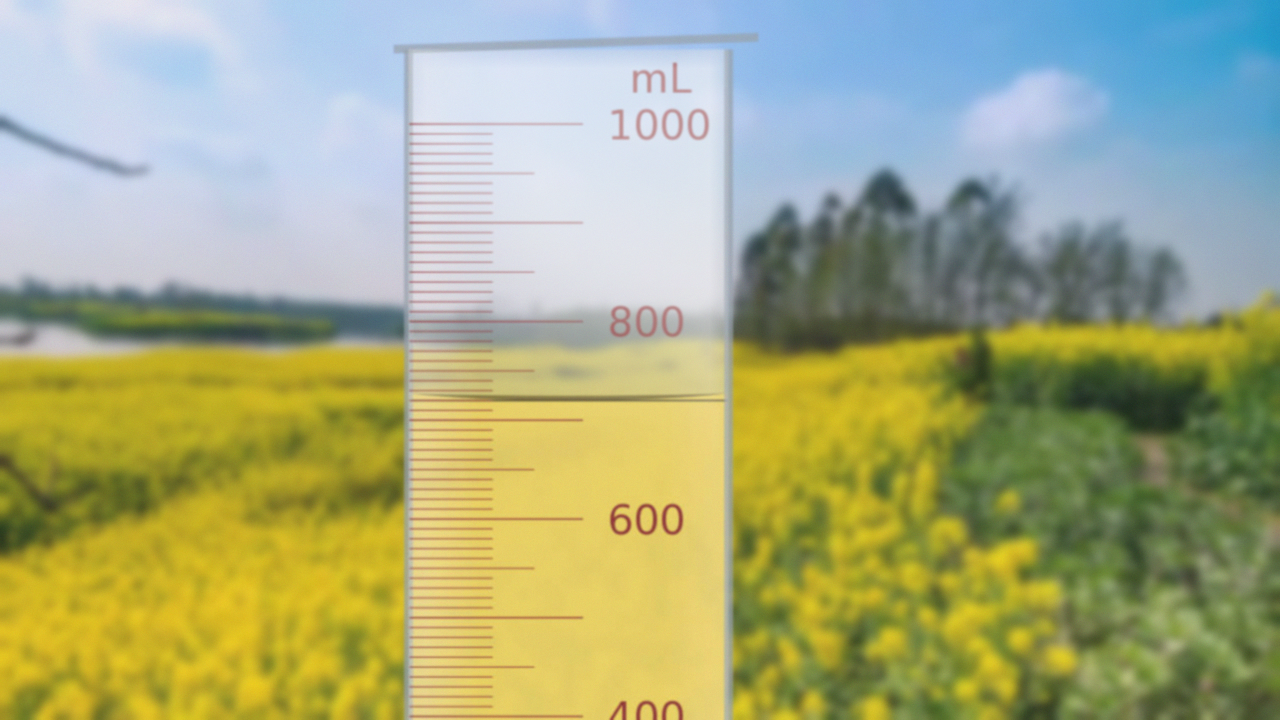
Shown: 720 mL
